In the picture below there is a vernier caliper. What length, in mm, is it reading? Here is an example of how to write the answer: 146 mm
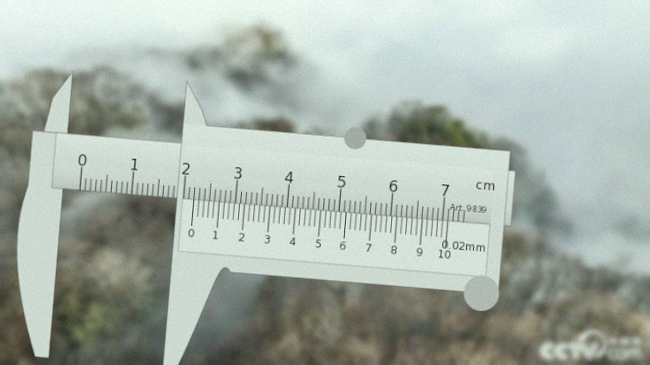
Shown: 22.0 mm
